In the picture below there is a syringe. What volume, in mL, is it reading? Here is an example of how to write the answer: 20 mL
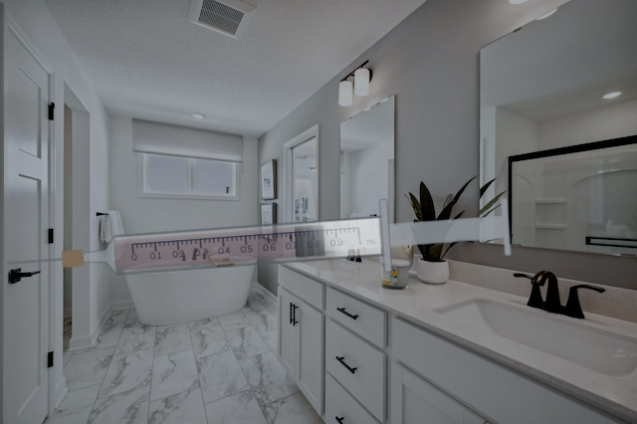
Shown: 0.72 mL
